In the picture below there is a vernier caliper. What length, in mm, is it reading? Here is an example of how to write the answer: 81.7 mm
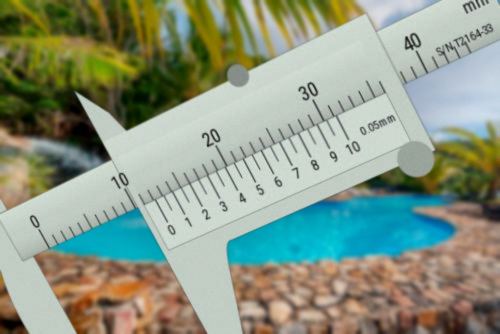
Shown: 12.2 mm
